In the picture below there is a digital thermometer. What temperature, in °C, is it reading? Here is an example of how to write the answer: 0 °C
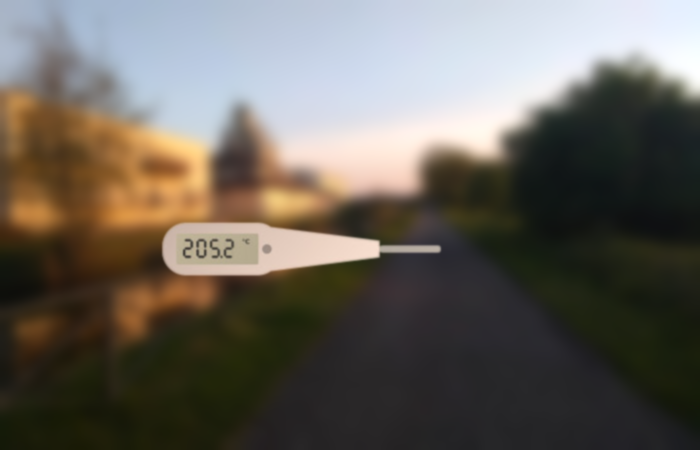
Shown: 205.2 °C
